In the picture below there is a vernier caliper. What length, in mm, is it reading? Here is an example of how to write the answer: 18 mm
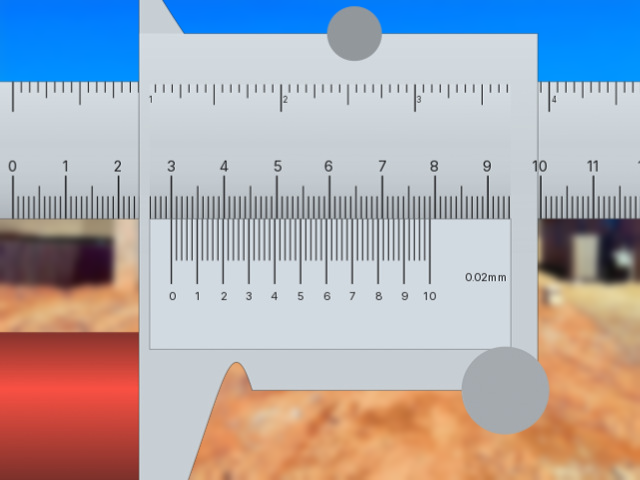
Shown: 30.0 mm
